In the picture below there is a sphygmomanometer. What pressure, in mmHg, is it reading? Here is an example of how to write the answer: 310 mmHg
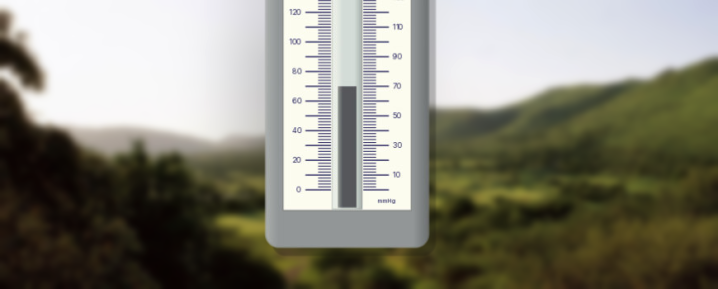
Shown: 70 mmHg
